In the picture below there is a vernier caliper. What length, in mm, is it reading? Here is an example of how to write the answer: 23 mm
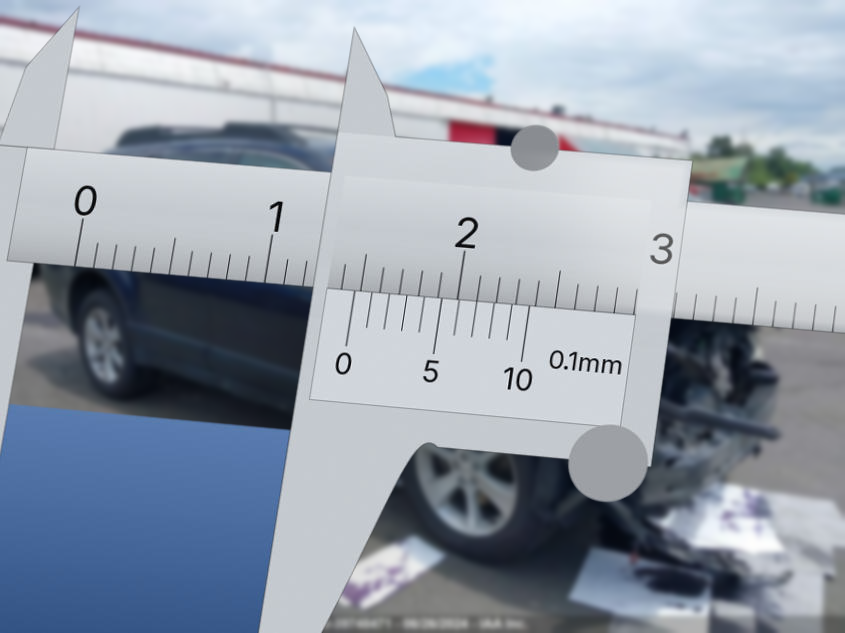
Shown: 14.7 mm
